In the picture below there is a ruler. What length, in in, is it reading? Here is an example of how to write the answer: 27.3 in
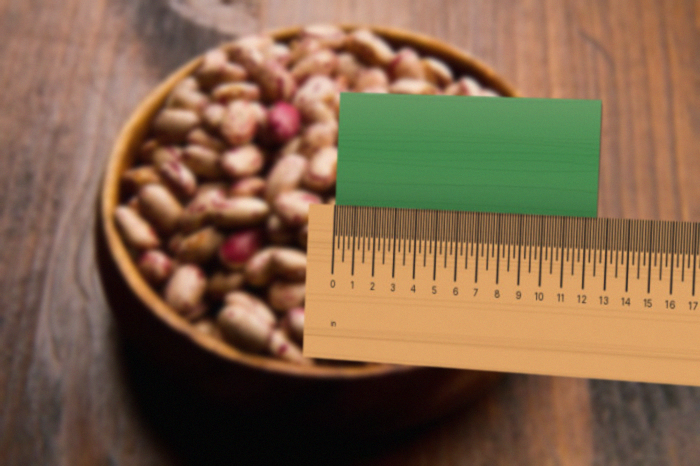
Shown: 12.5 in
